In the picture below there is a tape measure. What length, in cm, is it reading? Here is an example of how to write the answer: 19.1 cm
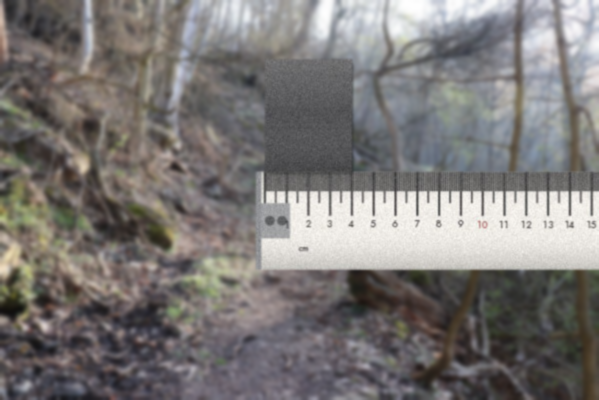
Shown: 4 cm
